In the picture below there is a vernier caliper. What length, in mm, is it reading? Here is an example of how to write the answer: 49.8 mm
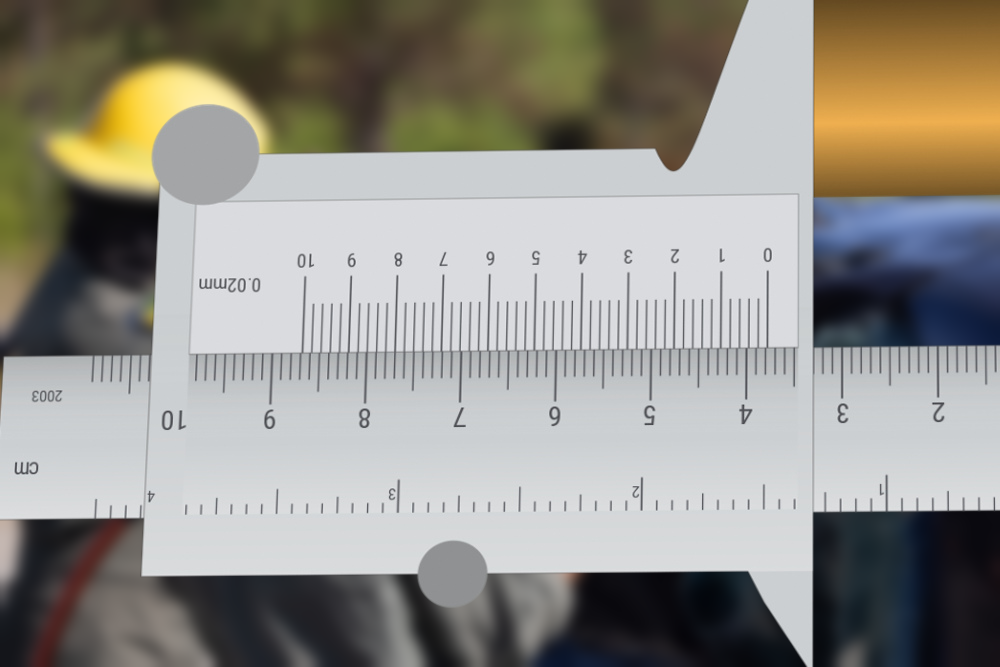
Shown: 37.8 mm
